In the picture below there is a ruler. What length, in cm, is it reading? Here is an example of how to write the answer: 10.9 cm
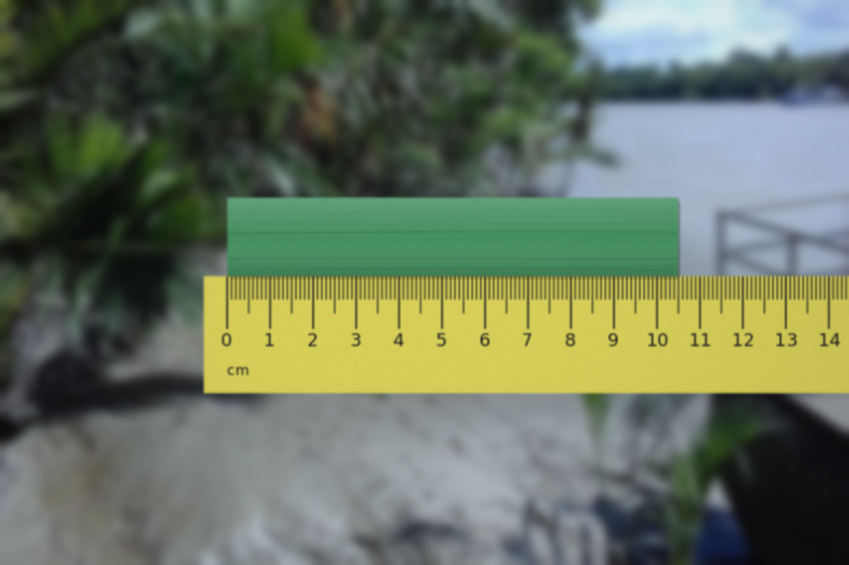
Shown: 10.5 cm
